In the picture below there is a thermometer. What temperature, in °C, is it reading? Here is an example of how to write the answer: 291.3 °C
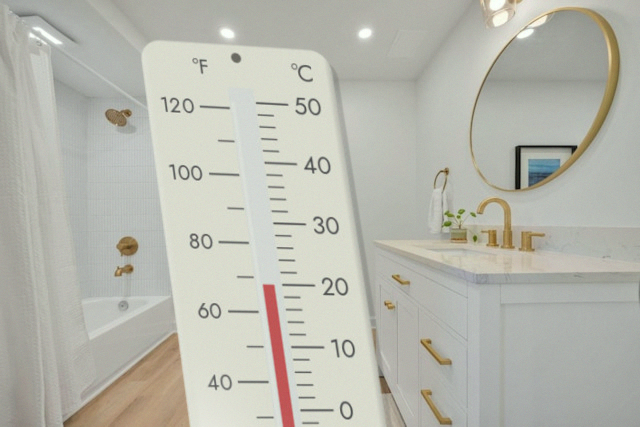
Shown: 20 °C
